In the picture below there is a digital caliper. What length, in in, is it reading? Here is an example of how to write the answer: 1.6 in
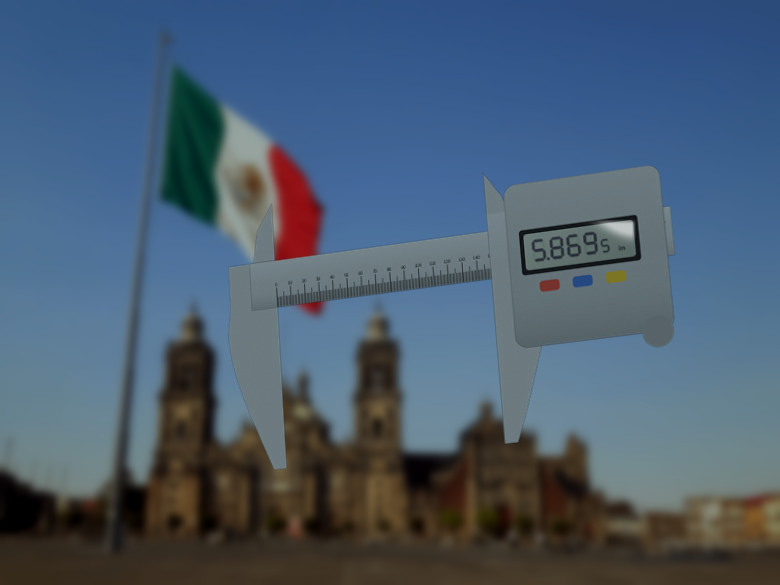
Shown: 5.8695 in
